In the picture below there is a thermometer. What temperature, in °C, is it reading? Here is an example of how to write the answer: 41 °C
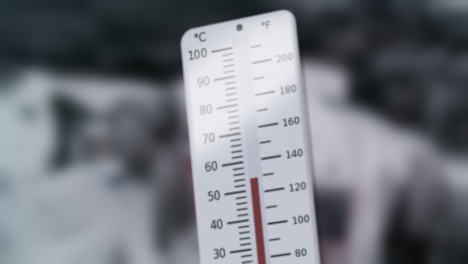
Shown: 54 °C
